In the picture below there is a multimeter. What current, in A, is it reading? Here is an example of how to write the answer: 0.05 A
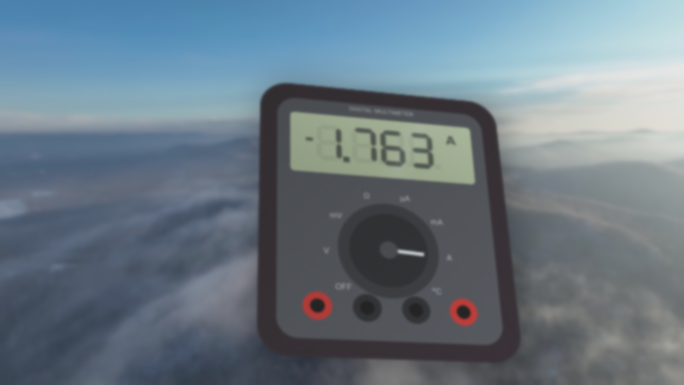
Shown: -1.763 A
